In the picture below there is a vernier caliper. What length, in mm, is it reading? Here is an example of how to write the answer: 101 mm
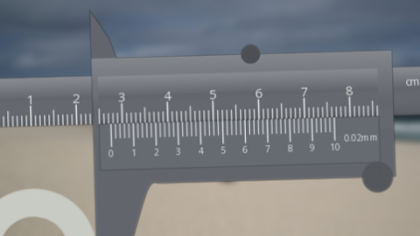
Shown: 27.5 mm
